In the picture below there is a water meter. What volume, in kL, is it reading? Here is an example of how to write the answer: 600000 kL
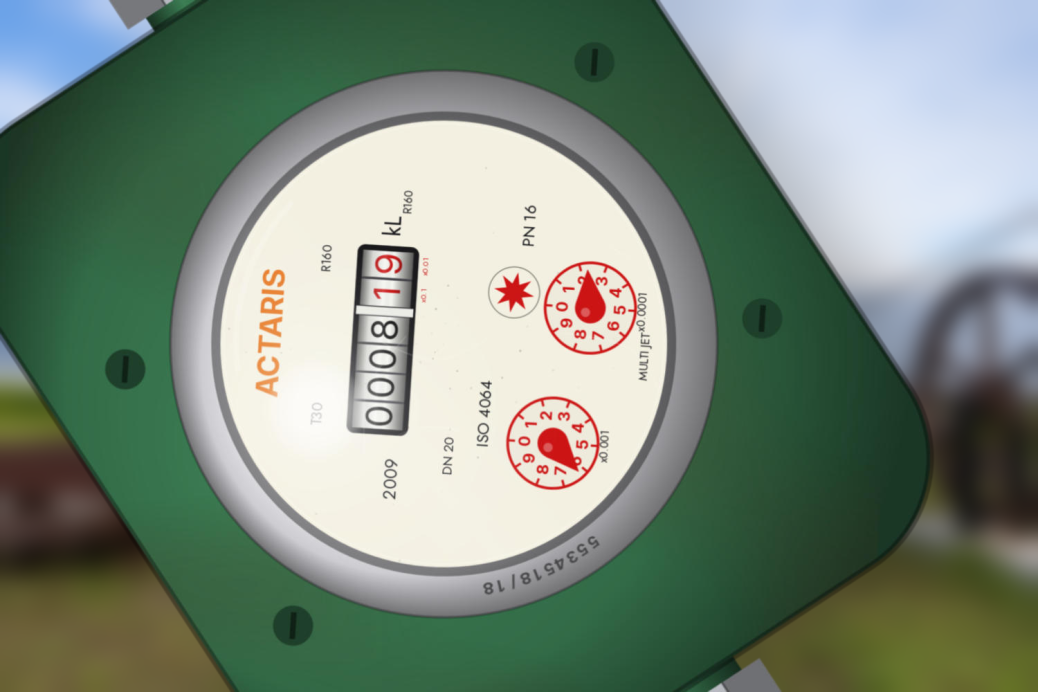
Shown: 8.1962 kL
